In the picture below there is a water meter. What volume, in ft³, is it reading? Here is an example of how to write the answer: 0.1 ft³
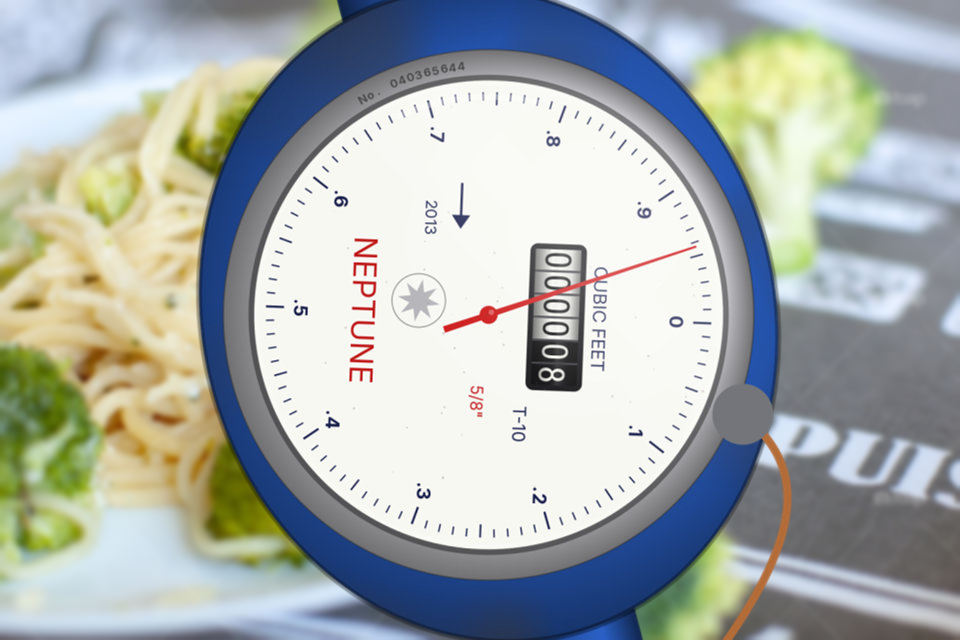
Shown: 7.94 ft³
